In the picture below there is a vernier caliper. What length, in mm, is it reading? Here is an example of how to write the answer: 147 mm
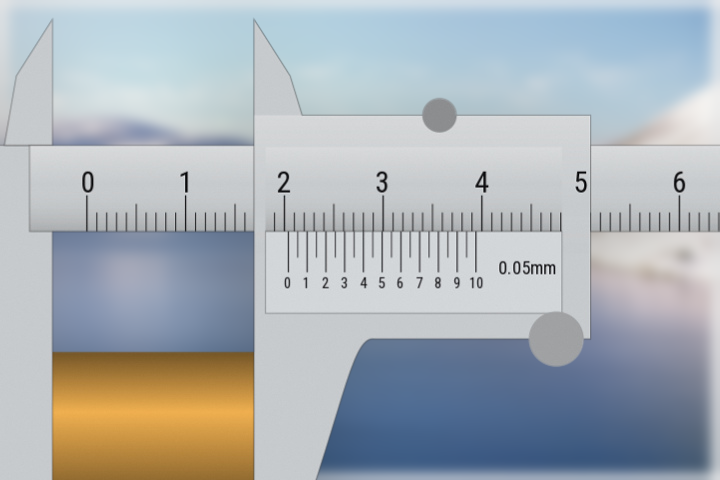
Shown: 20.4 mm
